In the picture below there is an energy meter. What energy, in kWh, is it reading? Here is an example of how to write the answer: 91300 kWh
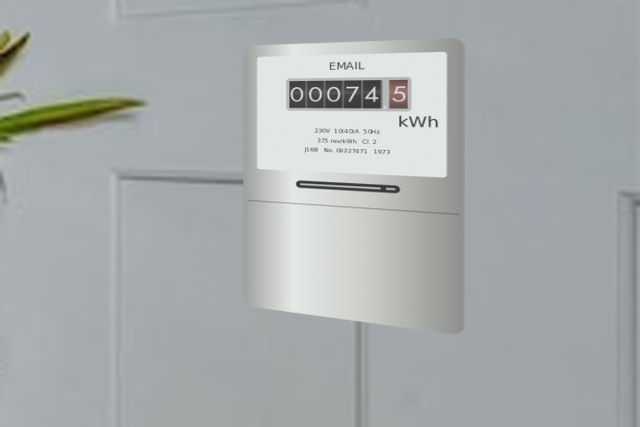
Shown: 74.5 kWh
